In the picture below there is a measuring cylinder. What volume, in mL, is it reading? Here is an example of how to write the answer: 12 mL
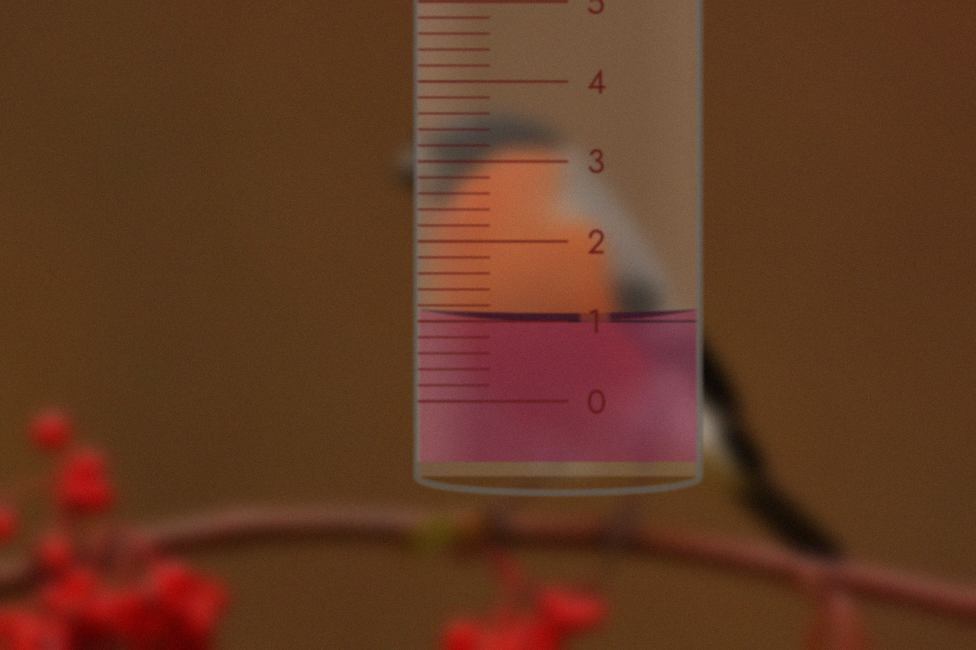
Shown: 1 mL
